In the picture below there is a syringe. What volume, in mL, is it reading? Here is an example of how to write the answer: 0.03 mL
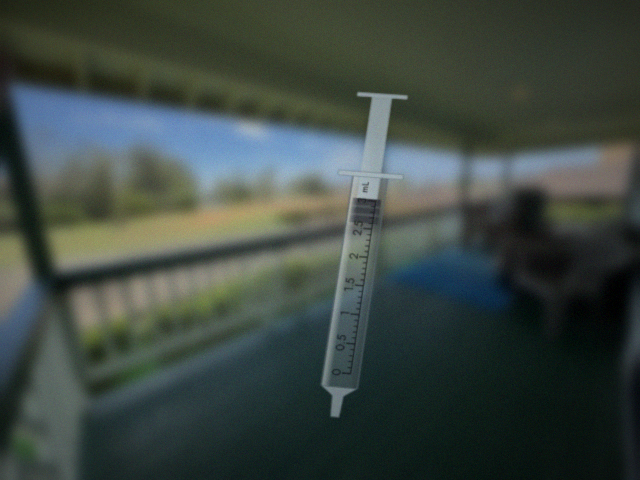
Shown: 2.6 mL
